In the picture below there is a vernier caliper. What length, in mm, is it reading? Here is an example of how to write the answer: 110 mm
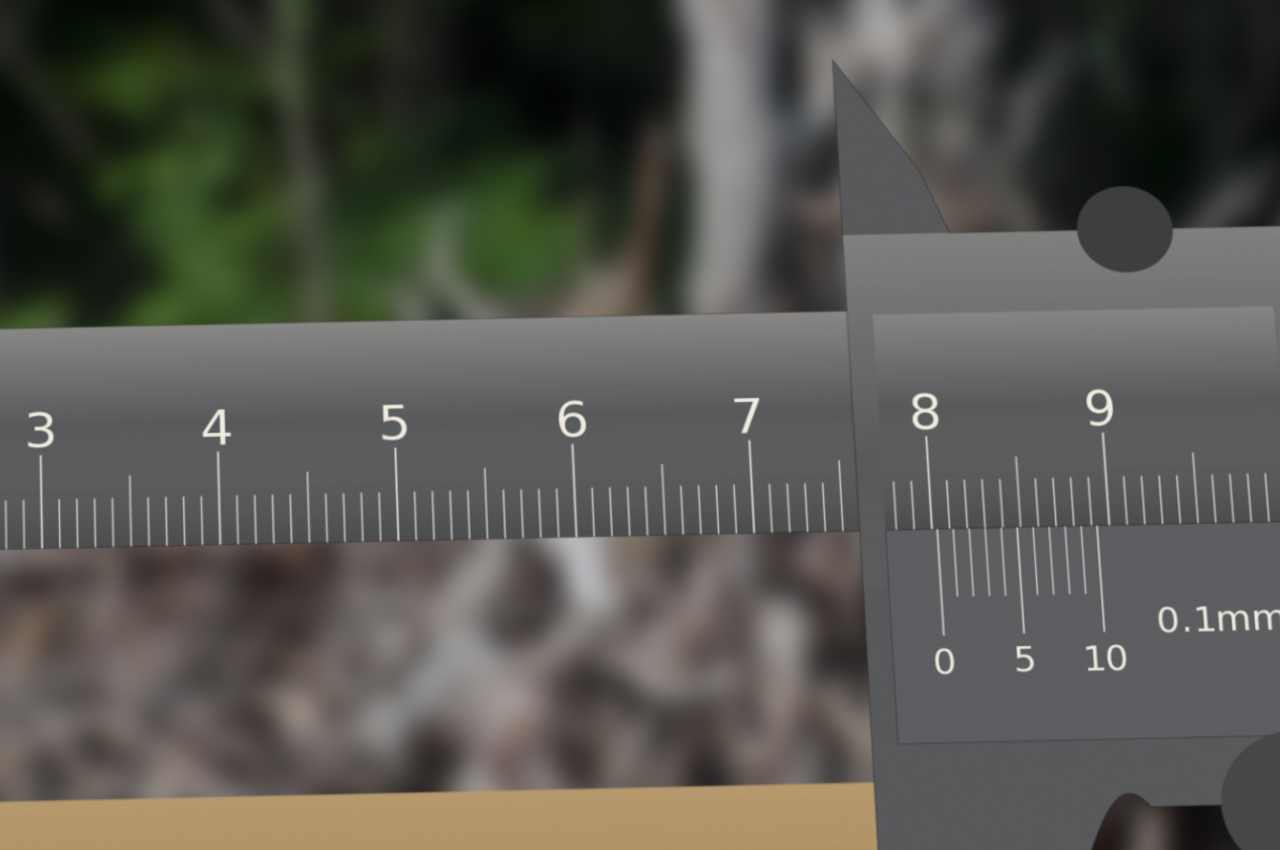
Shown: 80.3 mm
